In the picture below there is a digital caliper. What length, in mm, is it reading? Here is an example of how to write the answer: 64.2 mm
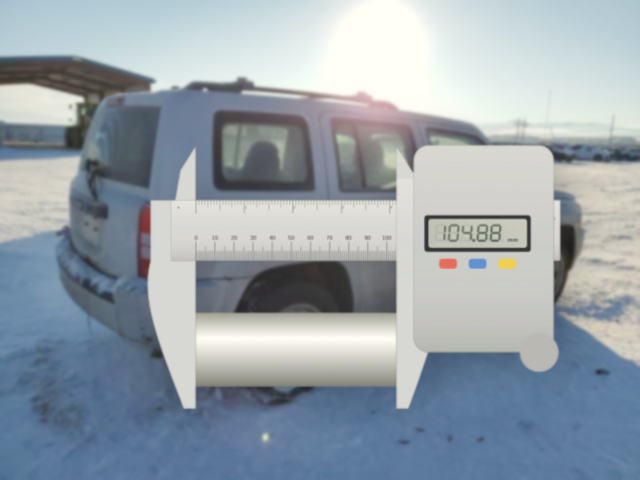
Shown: 104.88 mm
